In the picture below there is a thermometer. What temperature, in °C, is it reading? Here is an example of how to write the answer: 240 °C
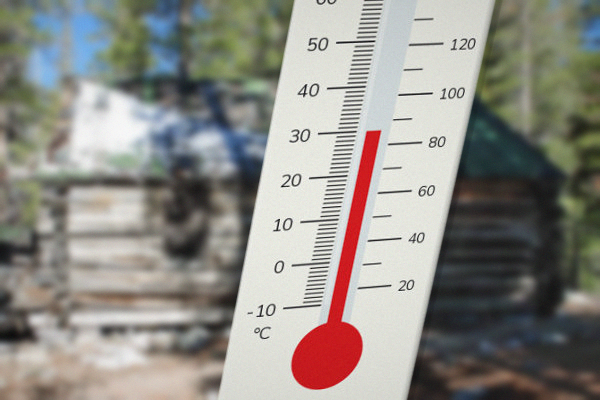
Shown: 30 °C
